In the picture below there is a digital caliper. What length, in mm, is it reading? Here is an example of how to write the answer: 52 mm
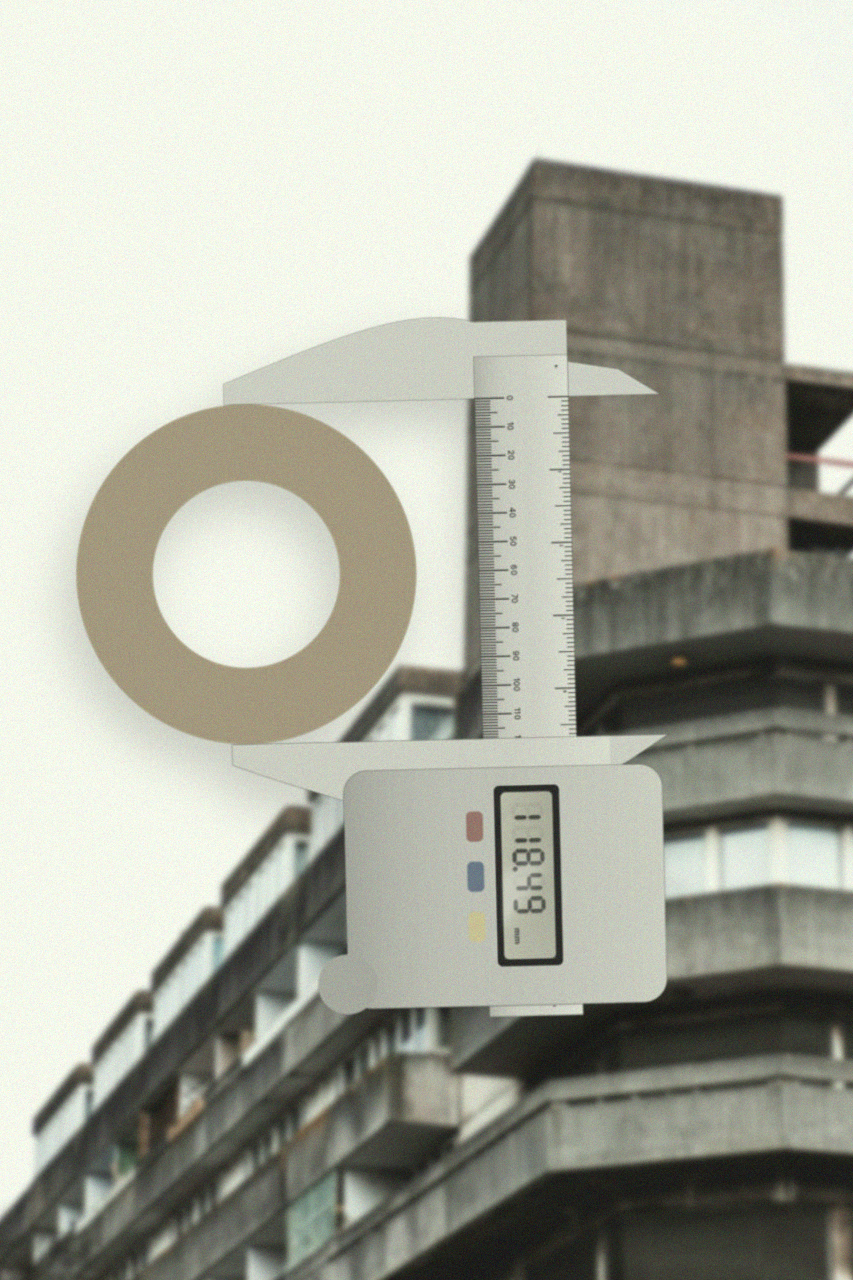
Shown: 118.49 mm
